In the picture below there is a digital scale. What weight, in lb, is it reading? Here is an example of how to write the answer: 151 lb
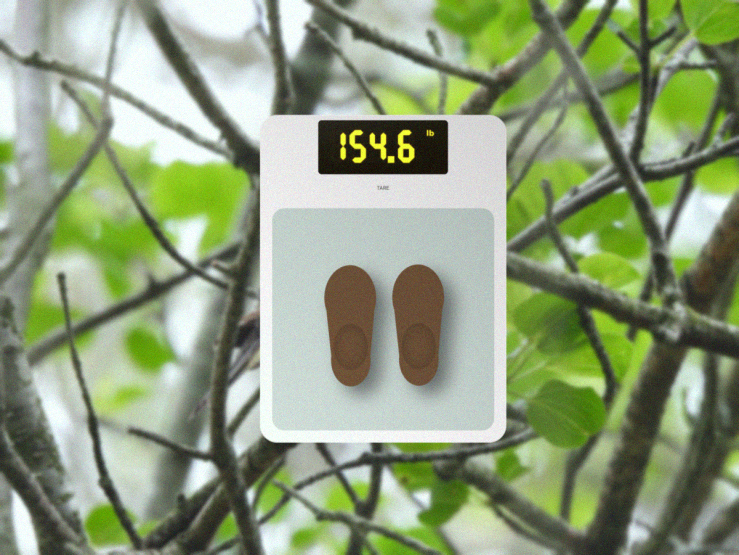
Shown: 154.6 lb
